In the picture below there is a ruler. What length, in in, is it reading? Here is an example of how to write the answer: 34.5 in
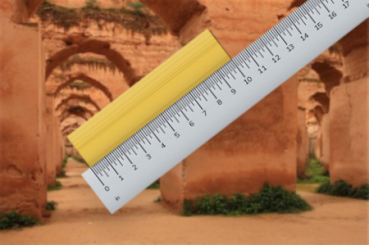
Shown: 10 in
